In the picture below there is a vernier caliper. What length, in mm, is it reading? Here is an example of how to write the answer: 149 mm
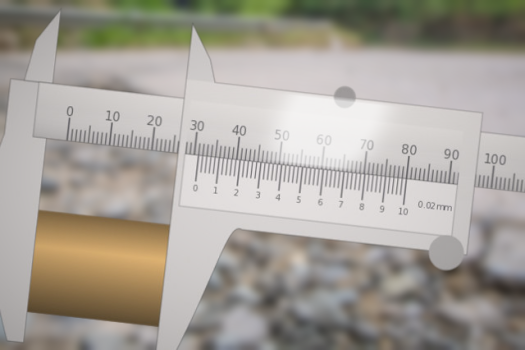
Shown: 31.0 mm
